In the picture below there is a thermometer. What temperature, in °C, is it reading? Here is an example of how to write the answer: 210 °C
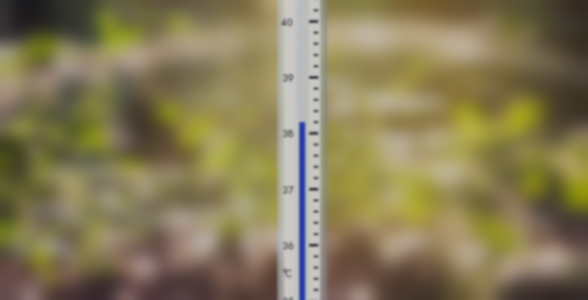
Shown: 38.2 °C
